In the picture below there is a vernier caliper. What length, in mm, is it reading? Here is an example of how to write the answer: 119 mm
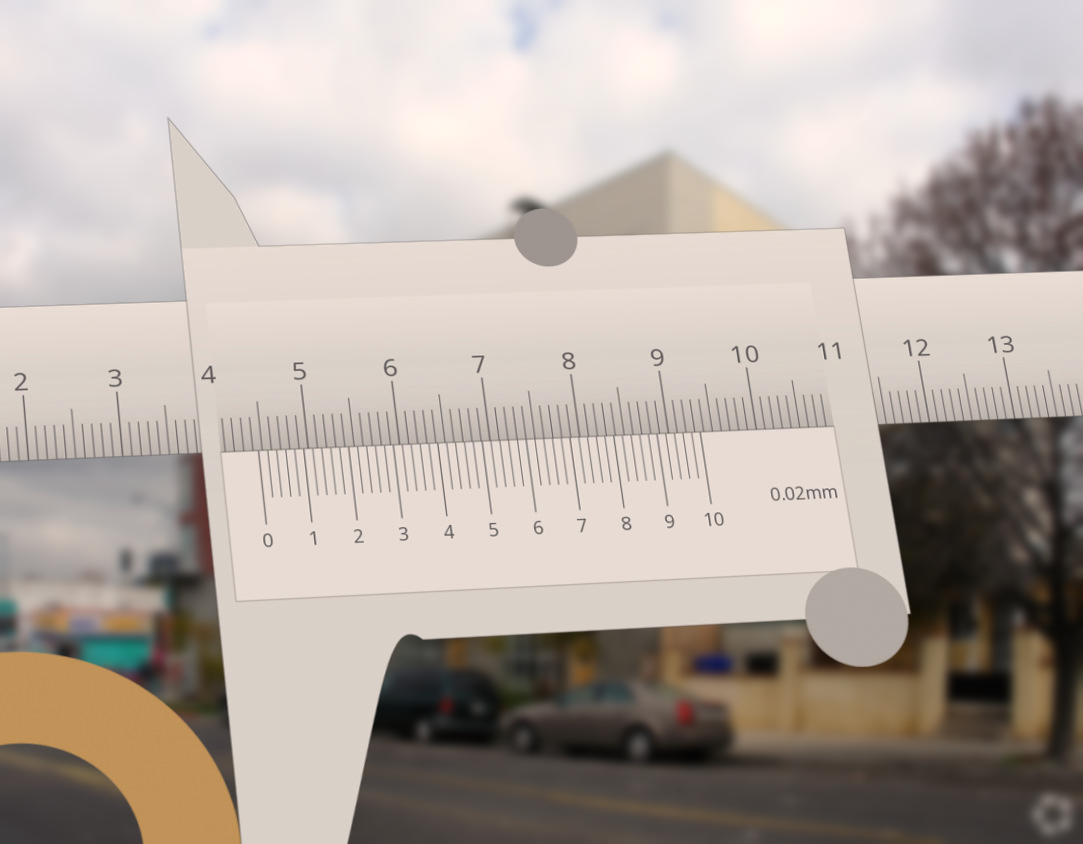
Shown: 44.6 mm
